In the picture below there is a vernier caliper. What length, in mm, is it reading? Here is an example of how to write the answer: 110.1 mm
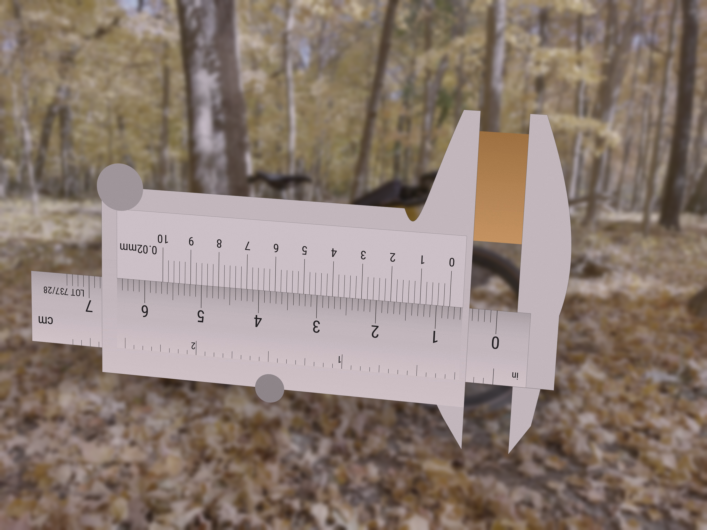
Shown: 7.8 mm
